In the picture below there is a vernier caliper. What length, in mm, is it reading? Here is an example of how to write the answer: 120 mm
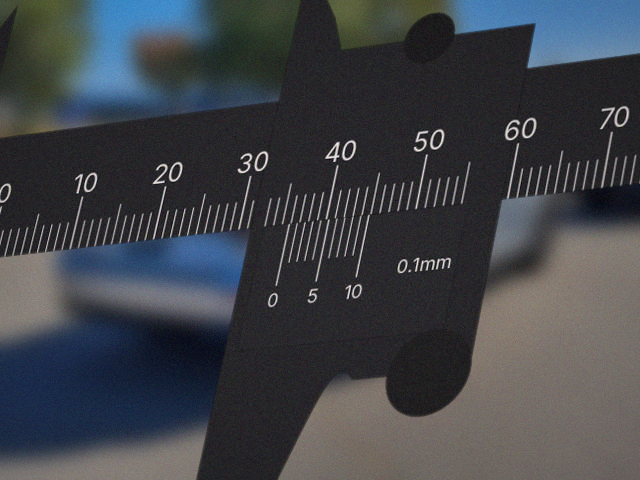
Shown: 35.8 mm
